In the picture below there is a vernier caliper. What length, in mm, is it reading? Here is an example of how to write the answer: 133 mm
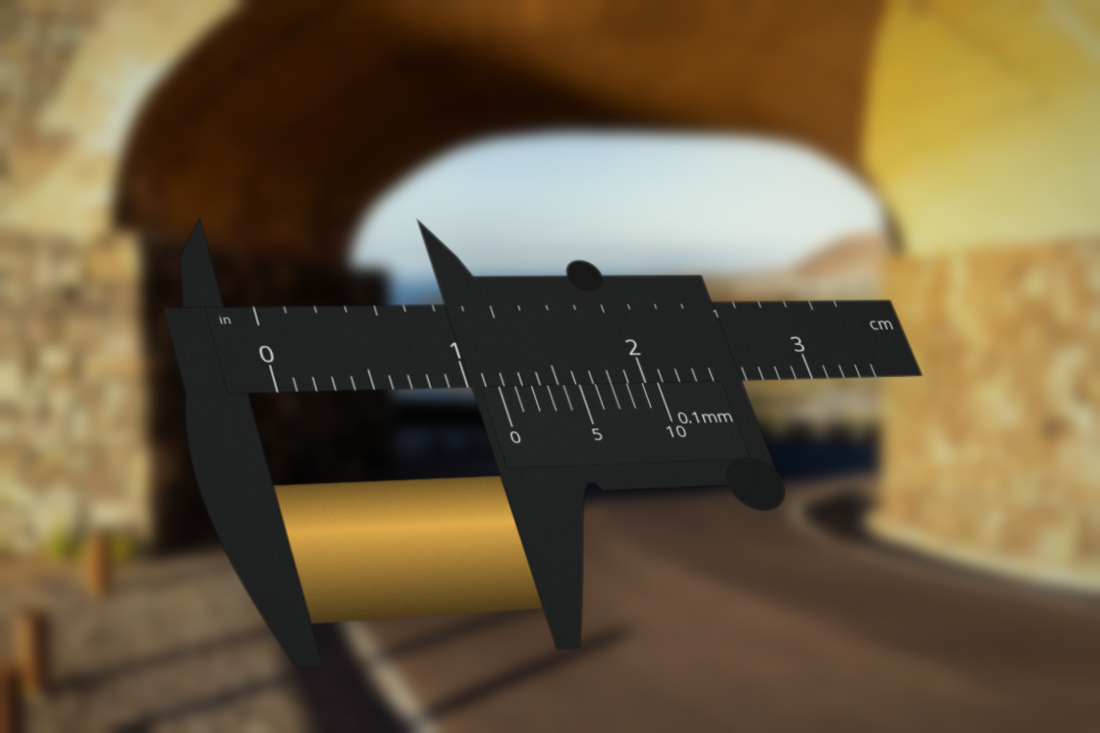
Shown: 11.7 mm
